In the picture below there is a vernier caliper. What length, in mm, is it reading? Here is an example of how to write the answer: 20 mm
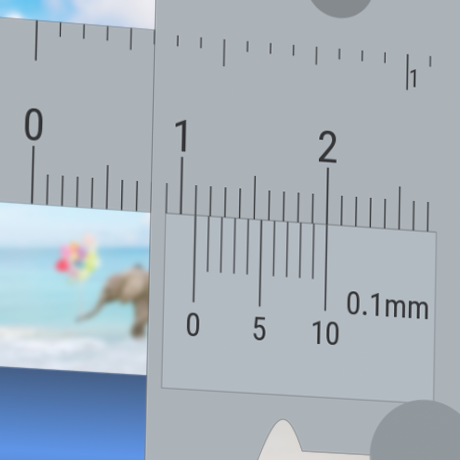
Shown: 11.0 mm
